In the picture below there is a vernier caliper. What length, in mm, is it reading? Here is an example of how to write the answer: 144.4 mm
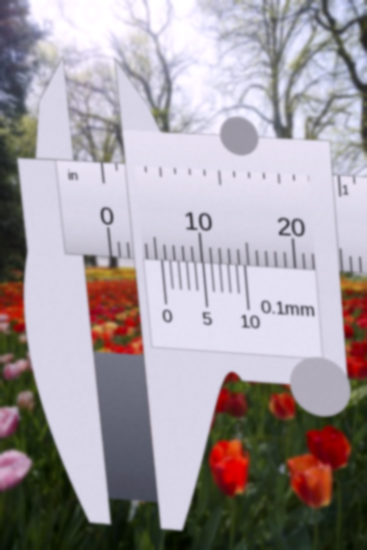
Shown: 5.6 mm
